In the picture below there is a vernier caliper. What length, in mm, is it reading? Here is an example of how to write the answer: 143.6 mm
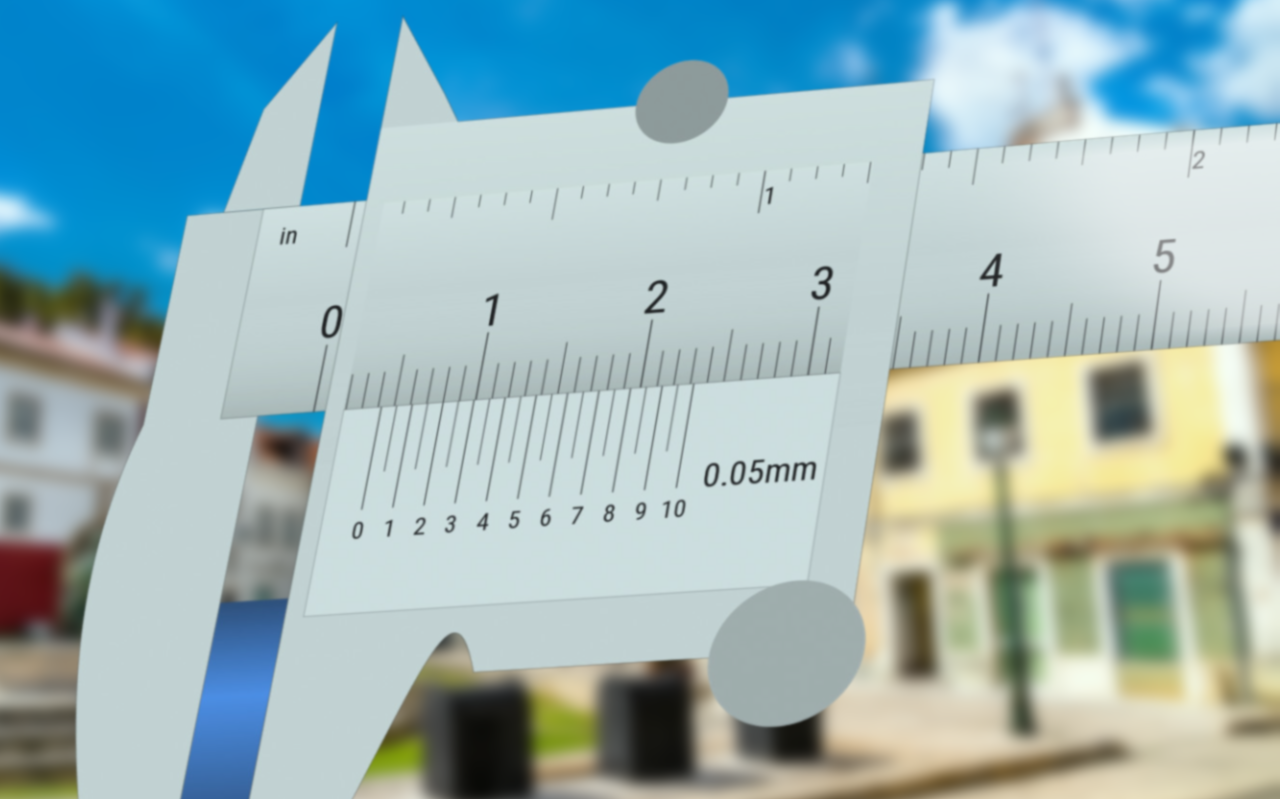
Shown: 4.2 mm
